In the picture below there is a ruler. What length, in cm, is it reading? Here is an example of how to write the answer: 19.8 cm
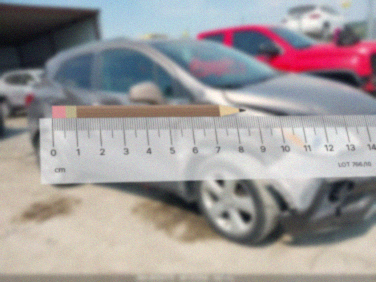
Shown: 8.5 cm
